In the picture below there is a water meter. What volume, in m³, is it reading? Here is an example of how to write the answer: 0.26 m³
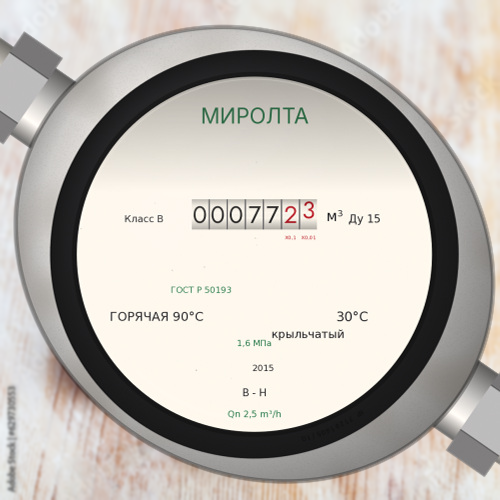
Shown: 77.23 m³
